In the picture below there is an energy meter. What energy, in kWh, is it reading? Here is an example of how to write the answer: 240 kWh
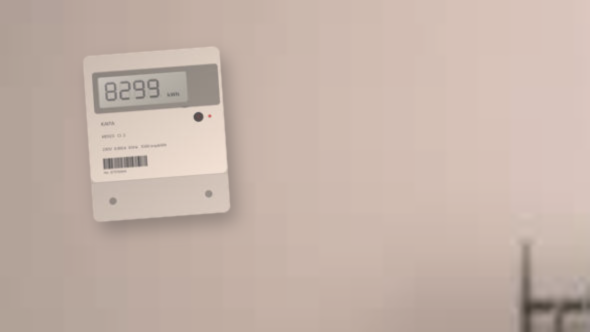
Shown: 8299 kWh
